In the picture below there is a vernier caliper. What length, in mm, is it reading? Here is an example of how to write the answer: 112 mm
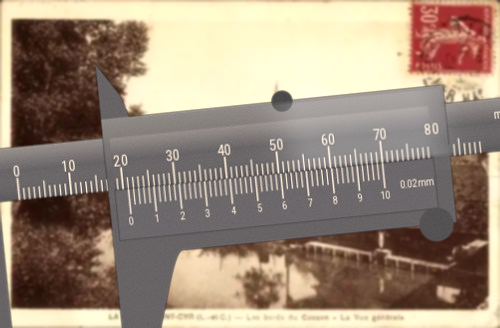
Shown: 21.0 mm
